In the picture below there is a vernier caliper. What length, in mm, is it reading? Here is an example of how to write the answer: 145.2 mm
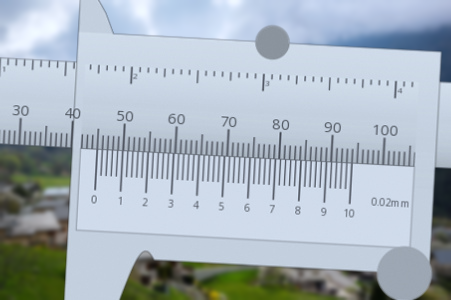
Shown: 45.0 mm
